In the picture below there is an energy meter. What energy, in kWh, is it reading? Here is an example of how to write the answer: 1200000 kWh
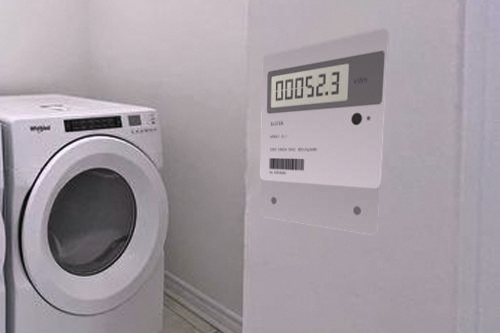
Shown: 52.3 kWh
